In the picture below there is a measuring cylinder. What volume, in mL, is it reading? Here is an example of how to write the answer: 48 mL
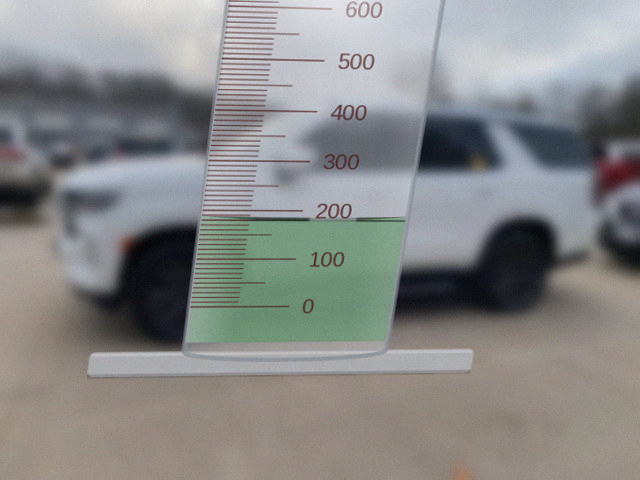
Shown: 180 mL
